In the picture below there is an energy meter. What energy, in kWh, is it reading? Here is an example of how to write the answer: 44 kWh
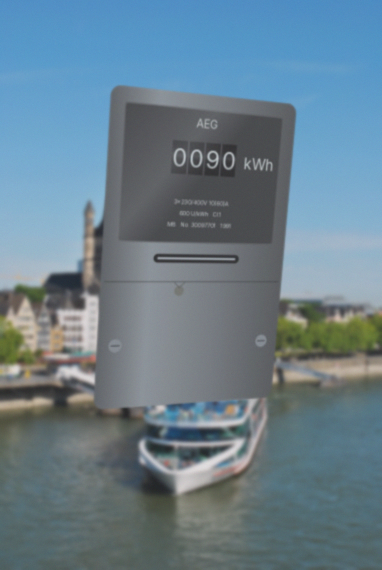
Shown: 90 kWh
